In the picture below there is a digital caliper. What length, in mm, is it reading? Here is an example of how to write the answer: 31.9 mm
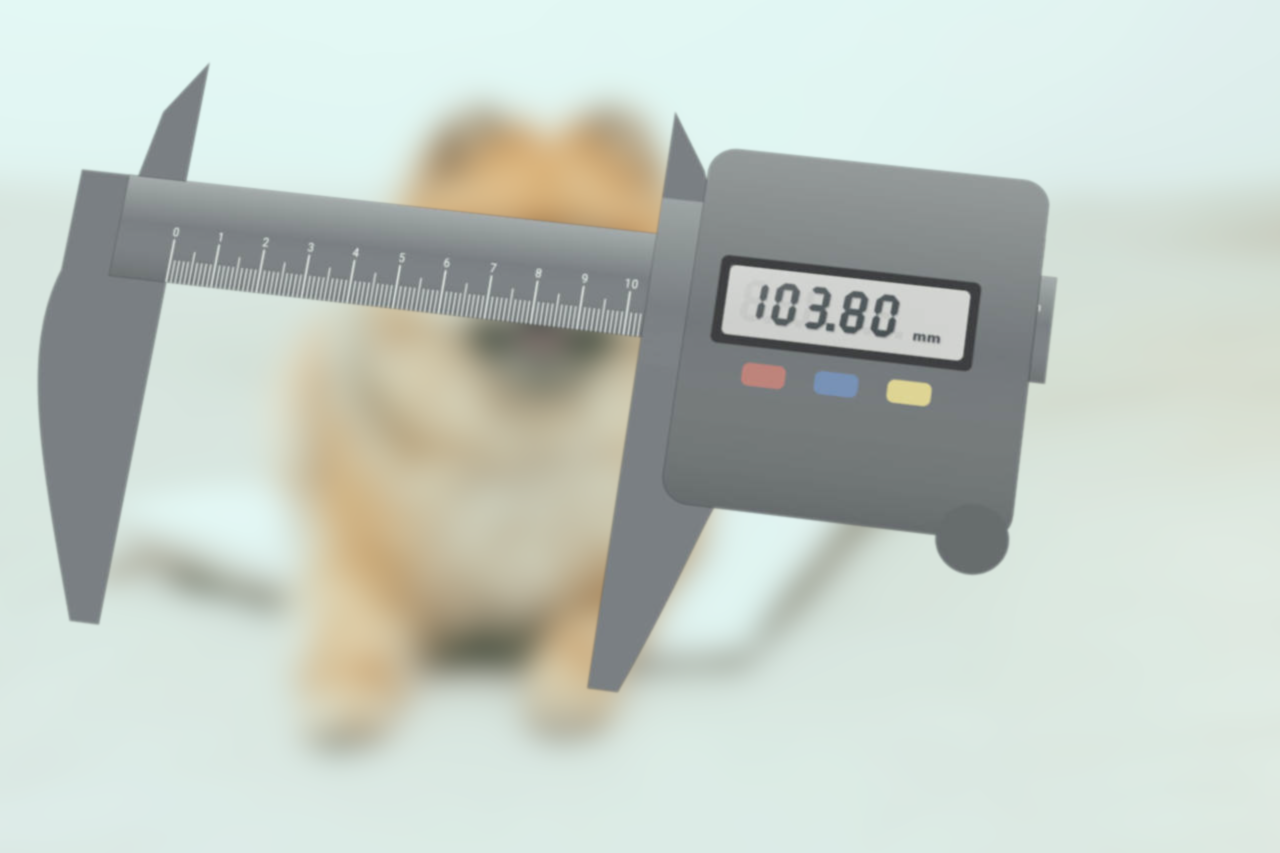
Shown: 103.80 mm
